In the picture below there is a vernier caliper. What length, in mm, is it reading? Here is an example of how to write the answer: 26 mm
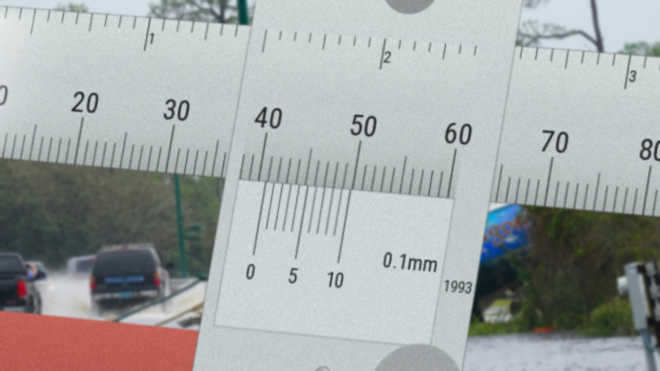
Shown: 40.8 mm
